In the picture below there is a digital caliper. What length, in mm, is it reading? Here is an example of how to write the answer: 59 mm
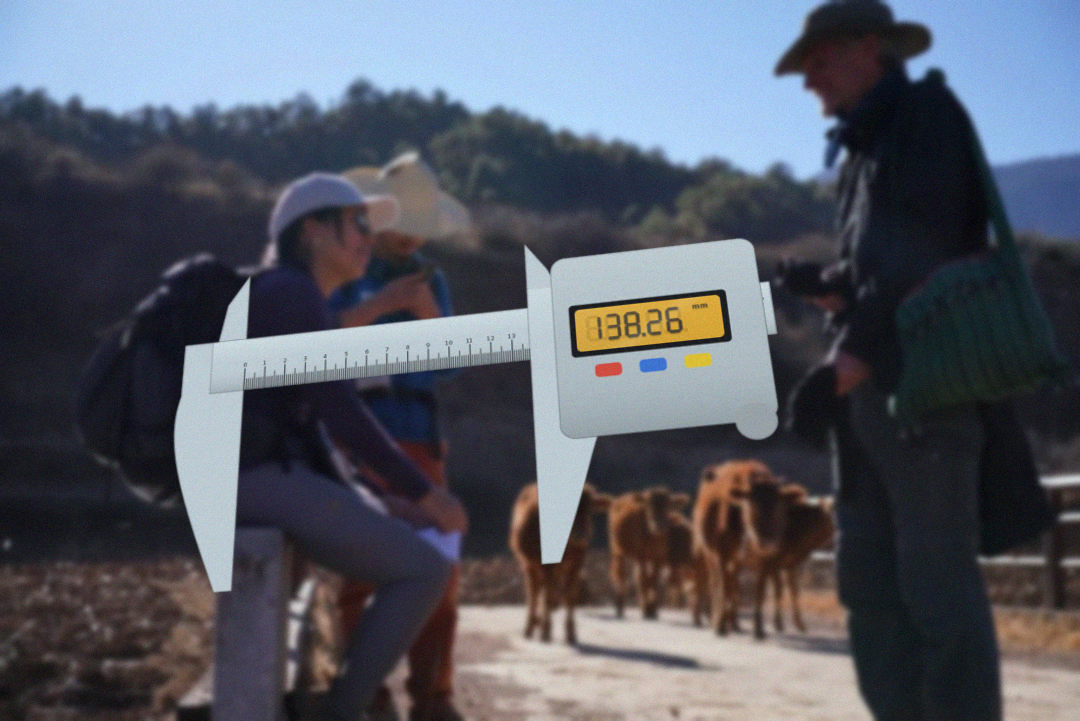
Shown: 138.26 mm
